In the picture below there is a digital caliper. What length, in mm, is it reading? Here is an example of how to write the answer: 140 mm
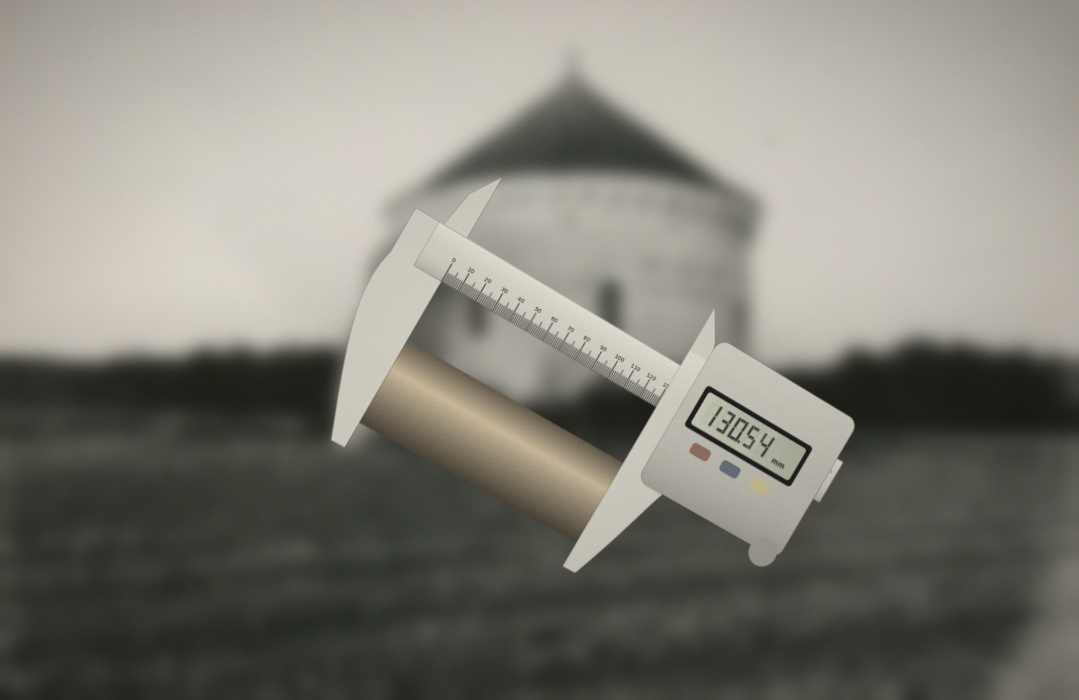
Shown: 130.54 mm
